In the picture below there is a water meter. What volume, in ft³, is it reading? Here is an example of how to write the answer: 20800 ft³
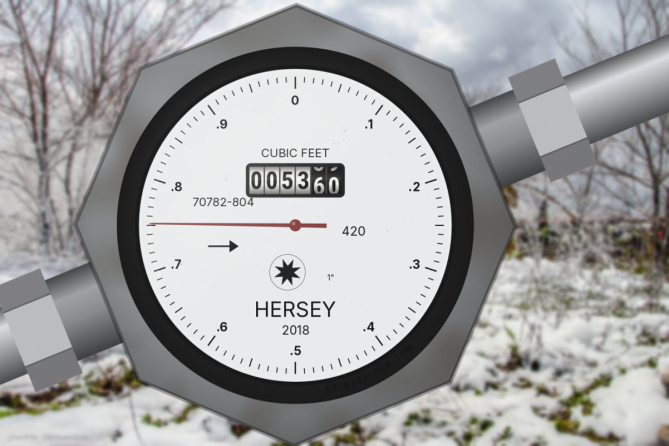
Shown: 5359.75 ft³
